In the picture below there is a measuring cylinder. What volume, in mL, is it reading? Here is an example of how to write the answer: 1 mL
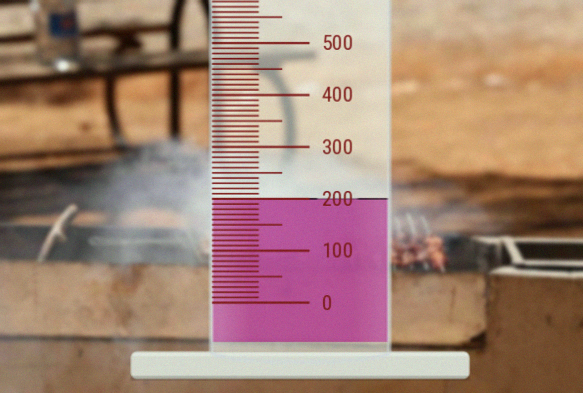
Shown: 200 mL
